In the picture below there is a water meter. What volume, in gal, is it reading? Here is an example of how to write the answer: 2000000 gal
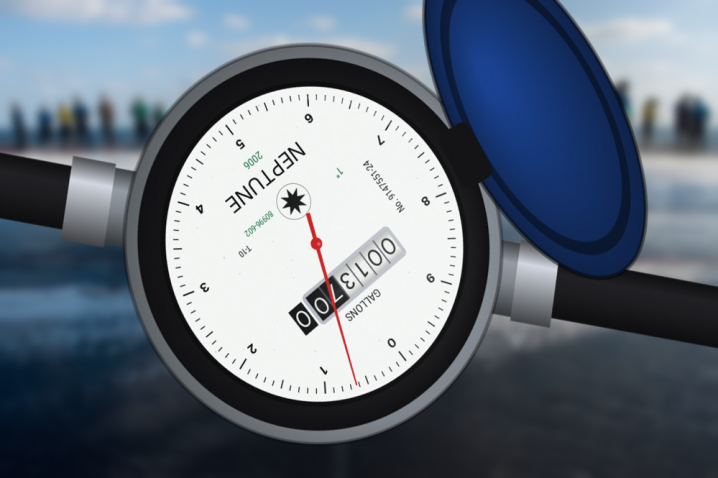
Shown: 13700.6 gal
